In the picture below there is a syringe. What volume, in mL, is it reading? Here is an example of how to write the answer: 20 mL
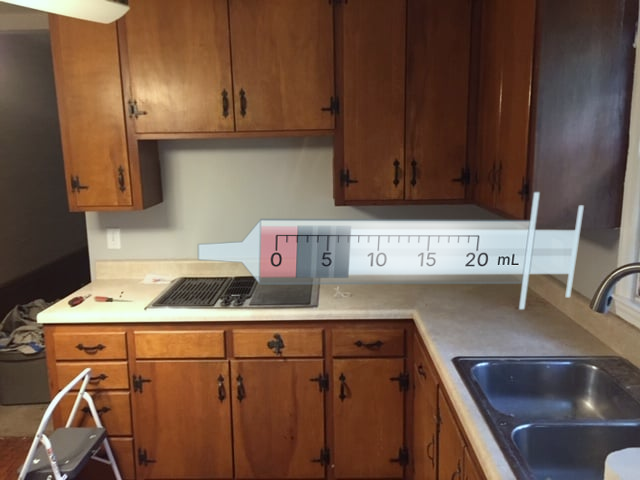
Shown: 2 mL
